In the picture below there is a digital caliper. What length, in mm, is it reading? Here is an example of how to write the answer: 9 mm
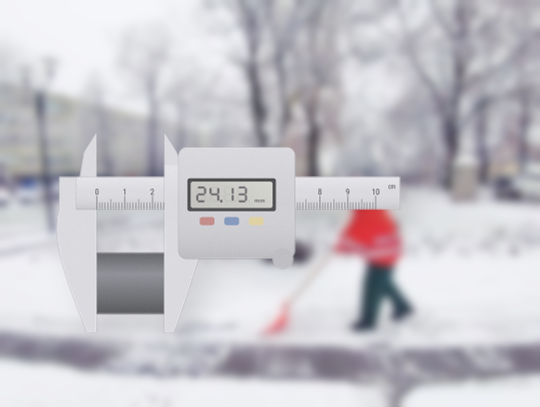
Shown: 24.13 mm
